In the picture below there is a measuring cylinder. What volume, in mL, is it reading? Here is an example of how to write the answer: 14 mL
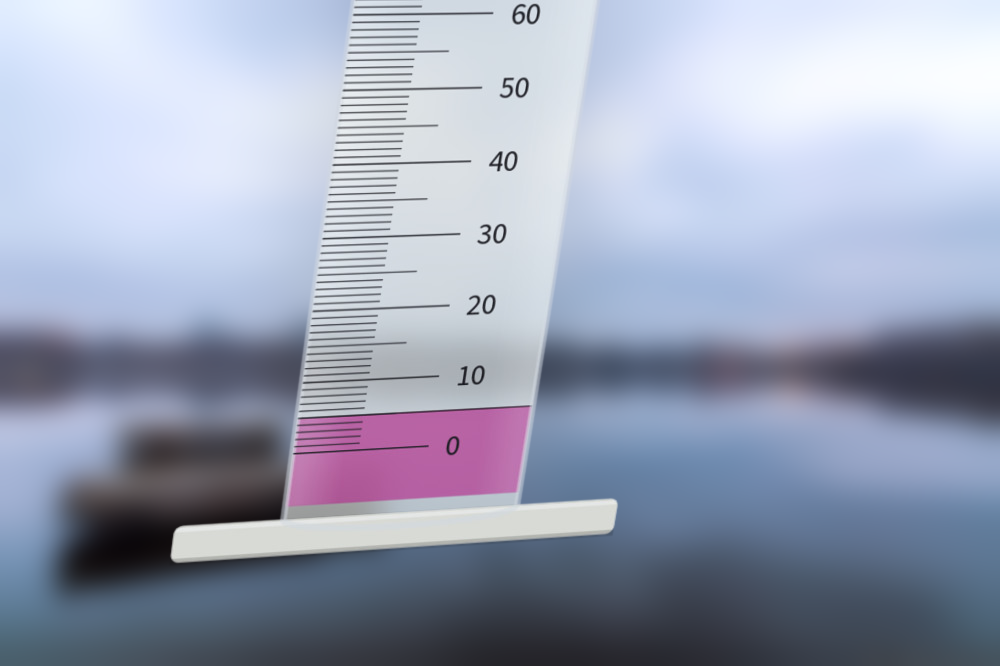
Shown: 5 mL
